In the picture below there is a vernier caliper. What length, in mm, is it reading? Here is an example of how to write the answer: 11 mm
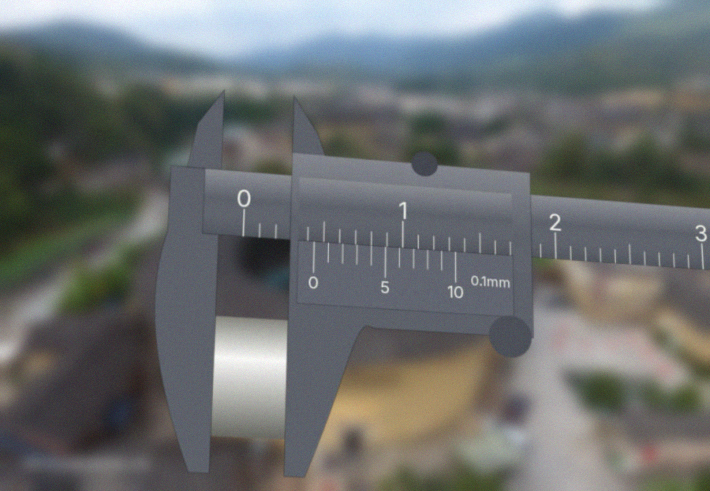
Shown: 4.4 mm
